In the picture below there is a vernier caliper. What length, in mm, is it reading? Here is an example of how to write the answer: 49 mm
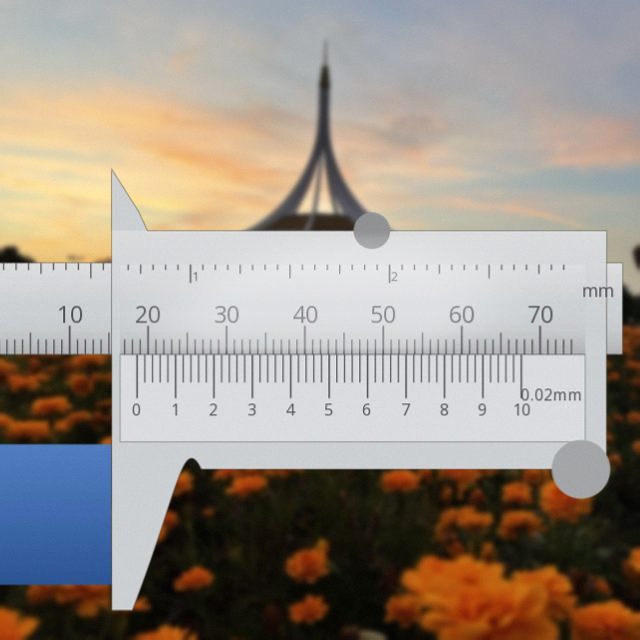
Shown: 18.6 mm
